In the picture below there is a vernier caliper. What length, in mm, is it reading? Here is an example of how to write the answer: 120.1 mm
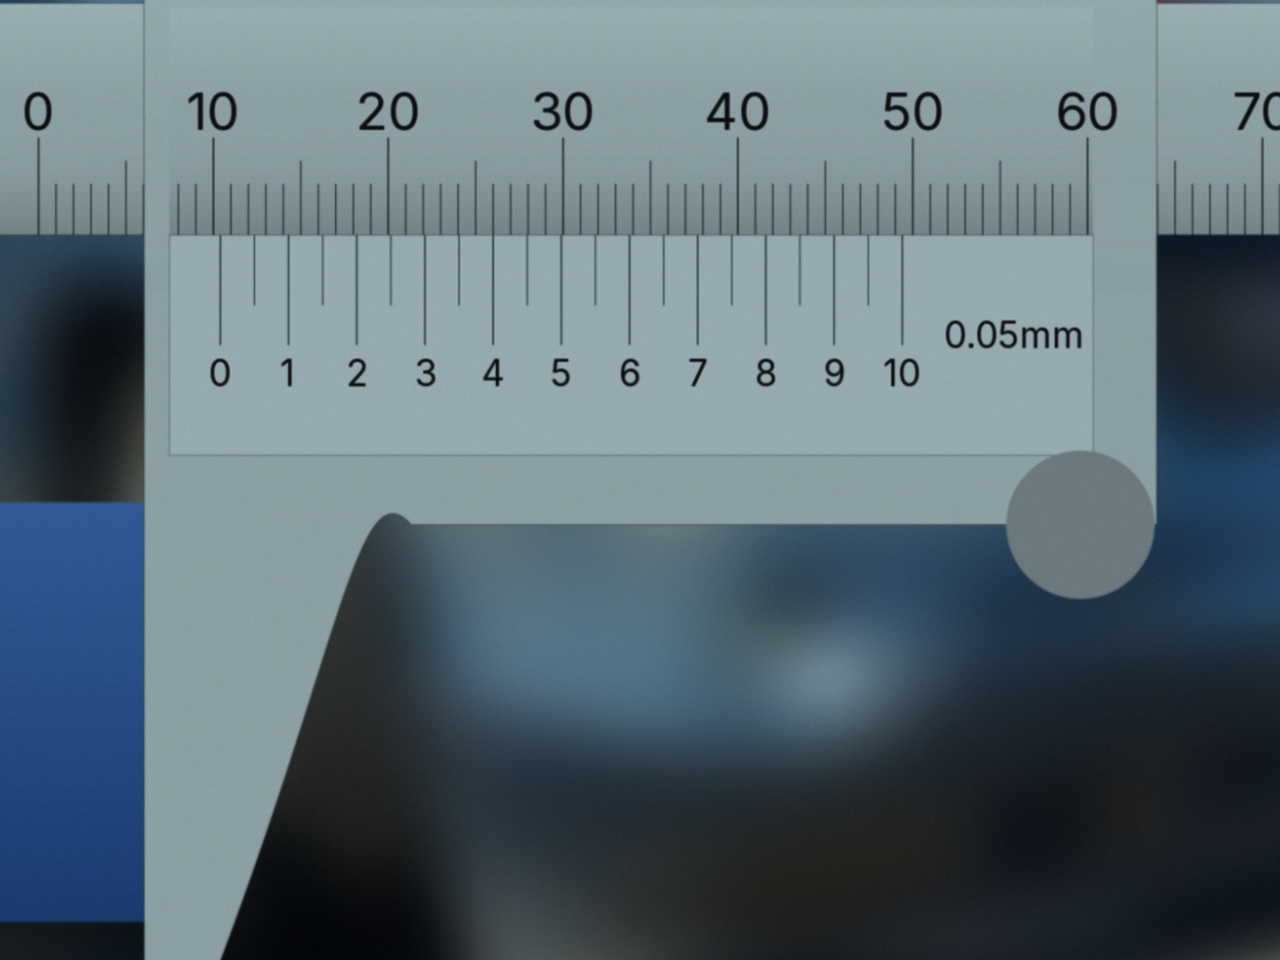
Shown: 10.4 mm
